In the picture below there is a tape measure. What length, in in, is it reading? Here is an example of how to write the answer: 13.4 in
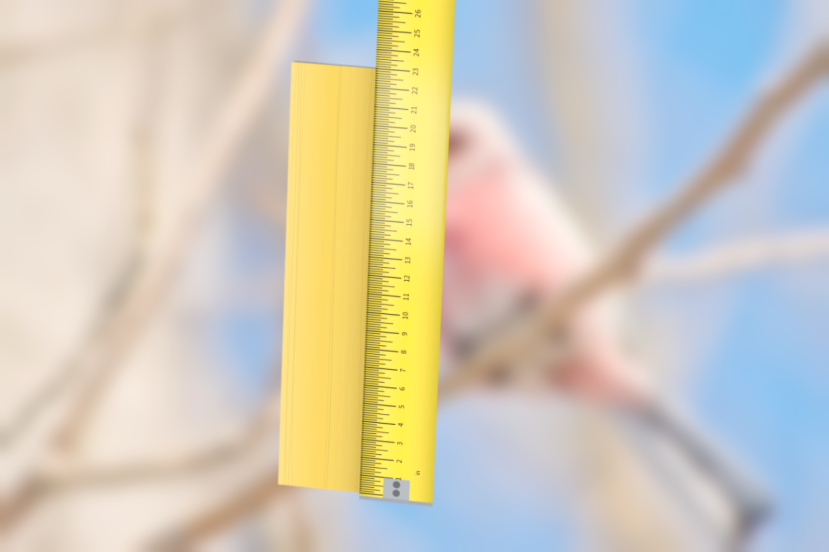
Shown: 23 in
